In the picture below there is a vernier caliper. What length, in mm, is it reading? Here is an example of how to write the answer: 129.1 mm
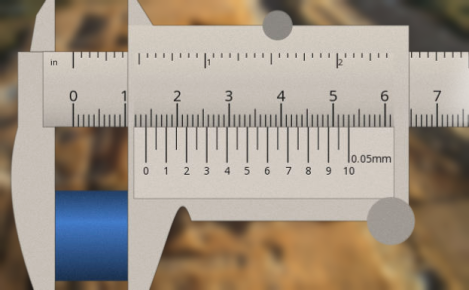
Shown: 14.0 mm
